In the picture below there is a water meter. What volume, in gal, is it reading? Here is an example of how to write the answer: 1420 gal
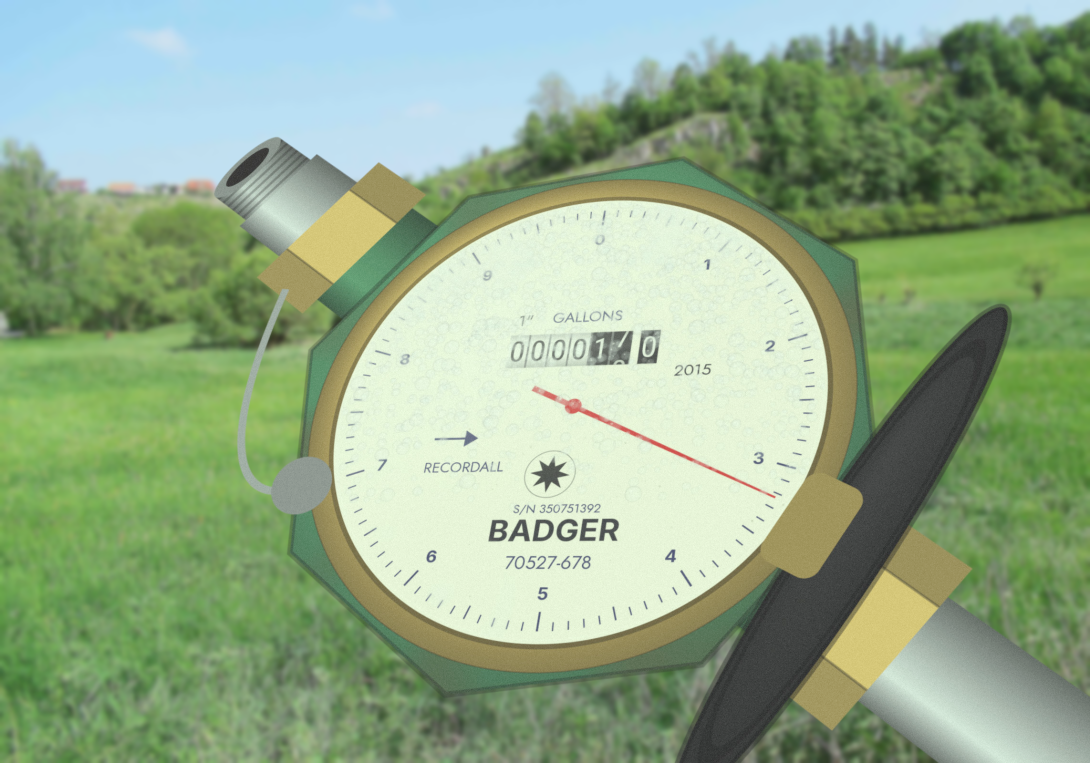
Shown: 173.2 gal
